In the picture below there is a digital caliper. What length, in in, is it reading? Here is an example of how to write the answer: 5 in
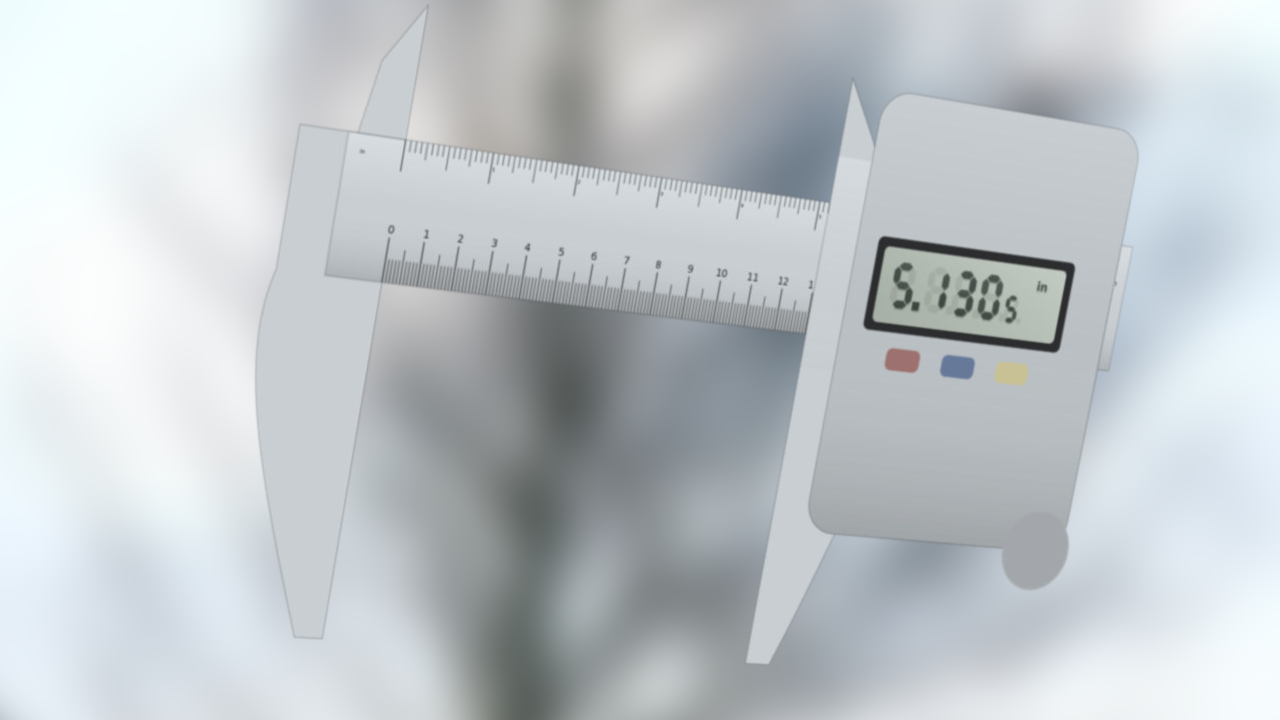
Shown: 5.1305 in
